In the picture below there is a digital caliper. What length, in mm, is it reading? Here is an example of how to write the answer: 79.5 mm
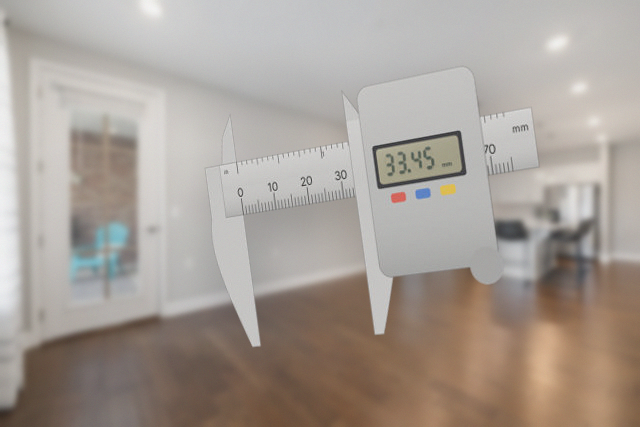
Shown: 33.45 mm
